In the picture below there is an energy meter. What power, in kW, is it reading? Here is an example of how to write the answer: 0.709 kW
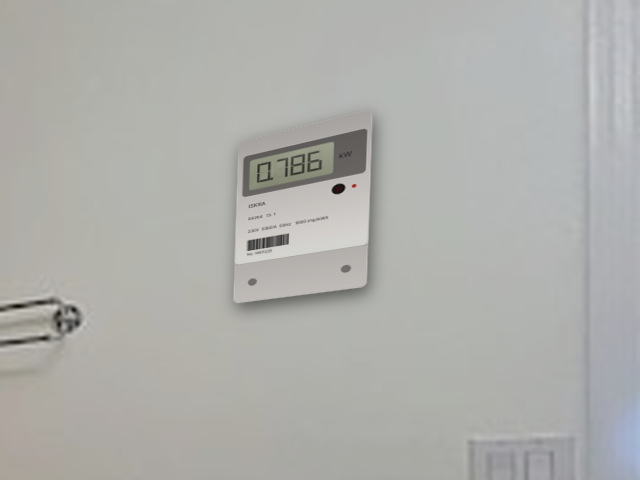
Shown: 0.786 kW
